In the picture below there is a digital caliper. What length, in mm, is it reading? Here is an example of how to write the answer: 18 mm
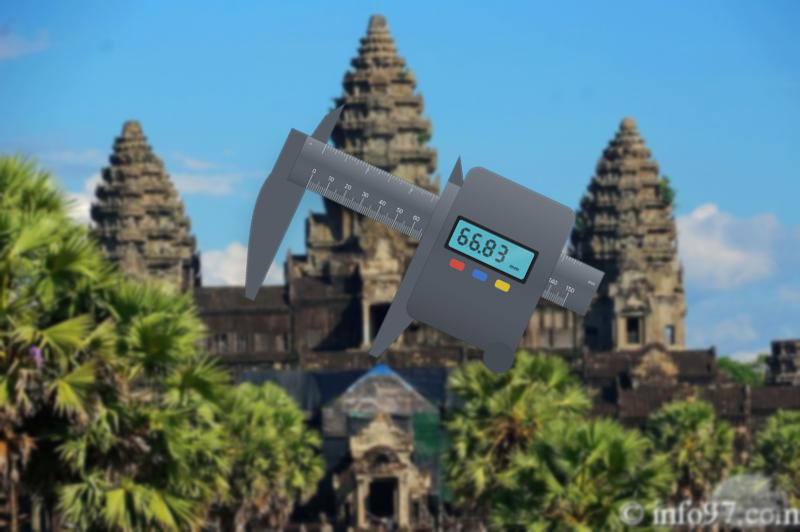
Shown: 66.83 mm
